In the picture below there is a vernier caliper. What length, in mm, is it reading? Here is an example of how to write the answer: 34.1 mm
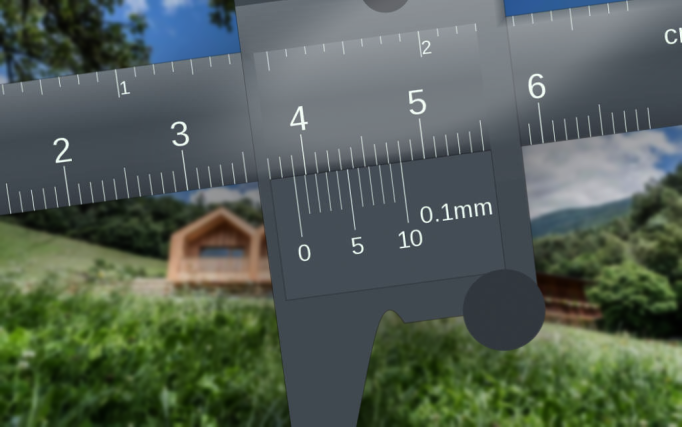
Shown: 39.0 mm
